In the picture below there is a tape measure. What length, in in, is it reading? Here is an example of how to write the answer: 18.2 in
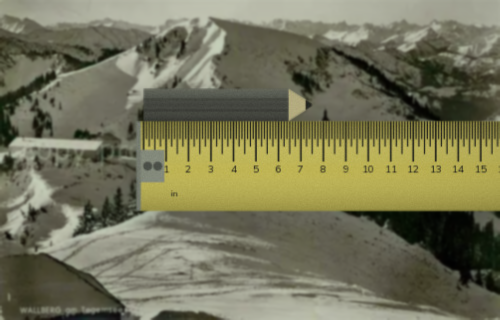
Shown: 7.5 in
